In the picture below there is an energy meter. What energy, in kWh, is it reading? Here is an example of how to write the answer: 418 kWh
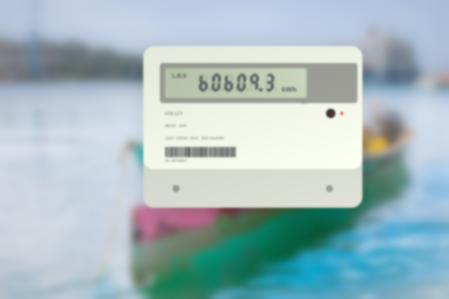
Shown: 60609.3 kWh
